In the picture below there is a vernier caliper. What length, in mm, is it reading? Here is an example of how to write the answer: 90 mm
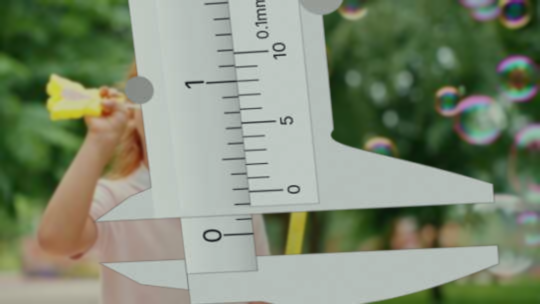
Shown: 2.8 mm
